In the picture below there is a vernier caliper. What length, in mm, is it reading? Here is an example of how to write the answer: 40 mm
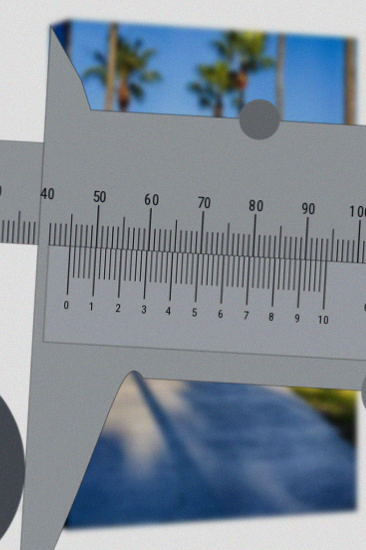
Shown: 45.0 mm
